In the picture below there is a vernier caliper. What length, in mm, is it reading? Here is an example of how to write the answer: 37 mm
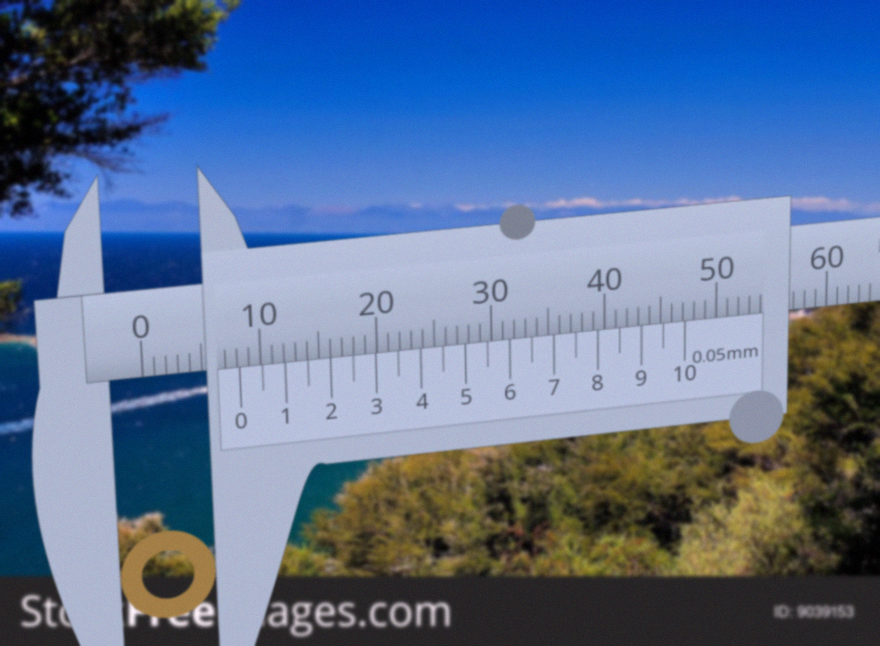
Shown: 8.2 mm
